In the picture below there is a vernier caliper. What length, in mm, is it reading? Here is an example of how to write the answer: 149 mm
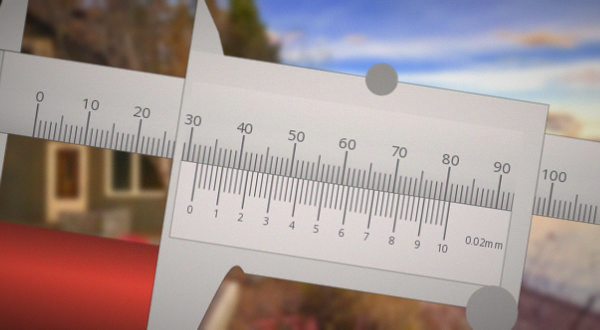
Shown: 32.0 mm
